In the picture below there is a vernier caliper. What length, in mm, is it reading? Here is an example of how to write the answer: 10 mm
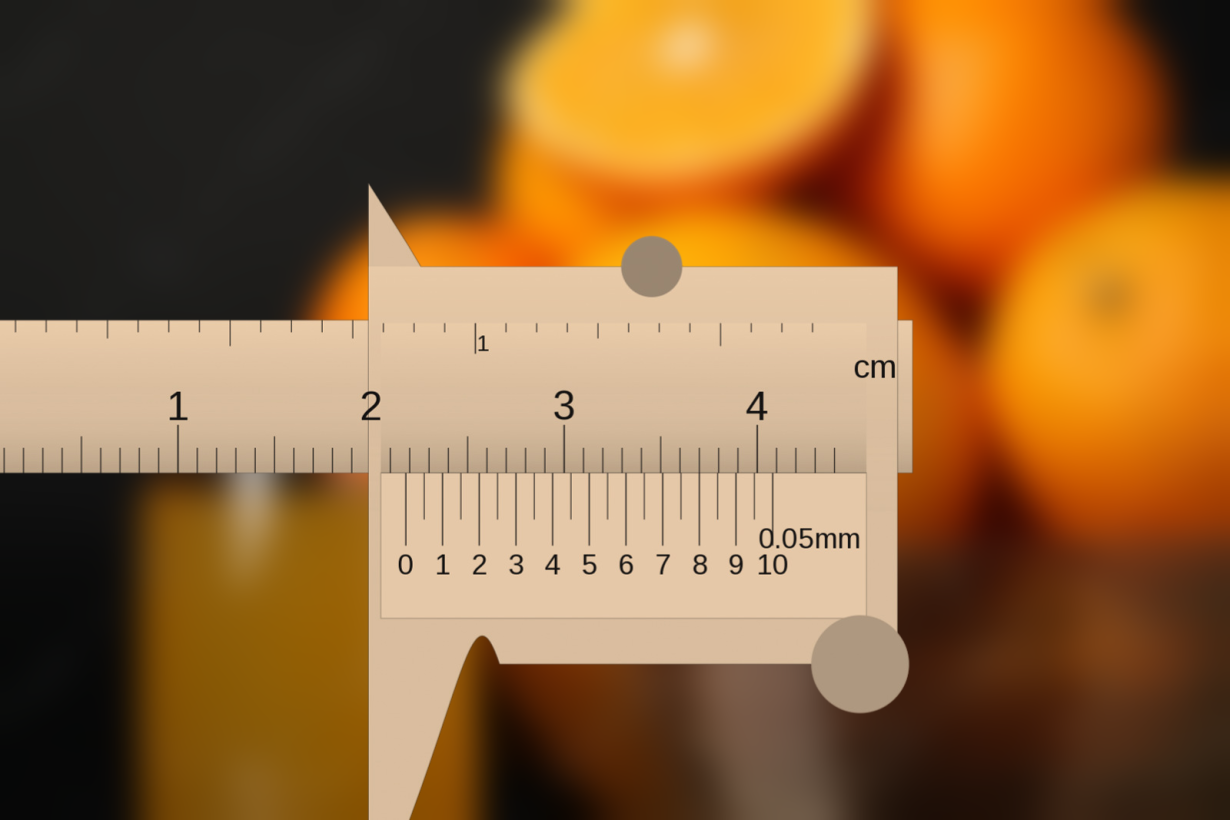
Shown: 21.8 mm
